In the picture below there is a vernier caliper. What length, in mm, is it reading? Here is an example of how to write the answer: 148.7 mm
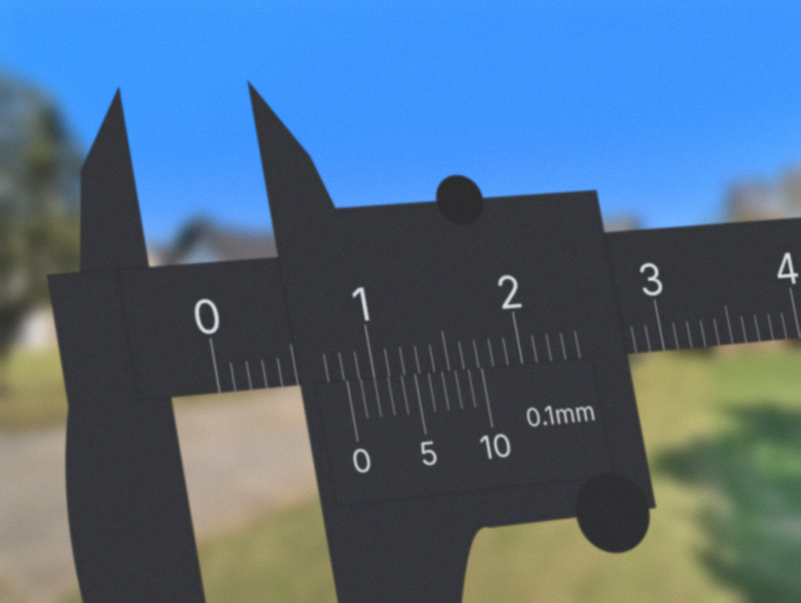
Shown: 8.2 mm
